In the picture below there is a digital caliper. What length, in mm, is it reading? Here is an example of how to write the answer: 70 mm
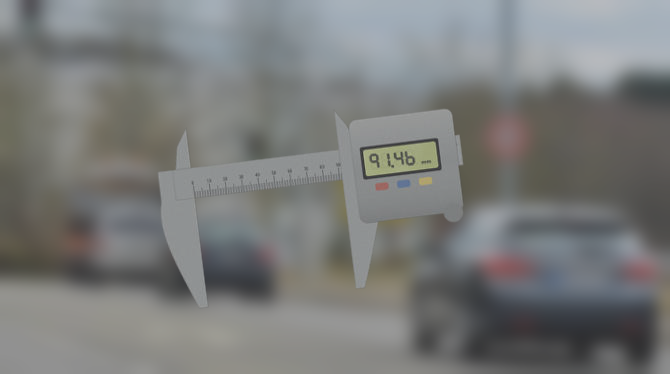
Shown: 91.46 mm
